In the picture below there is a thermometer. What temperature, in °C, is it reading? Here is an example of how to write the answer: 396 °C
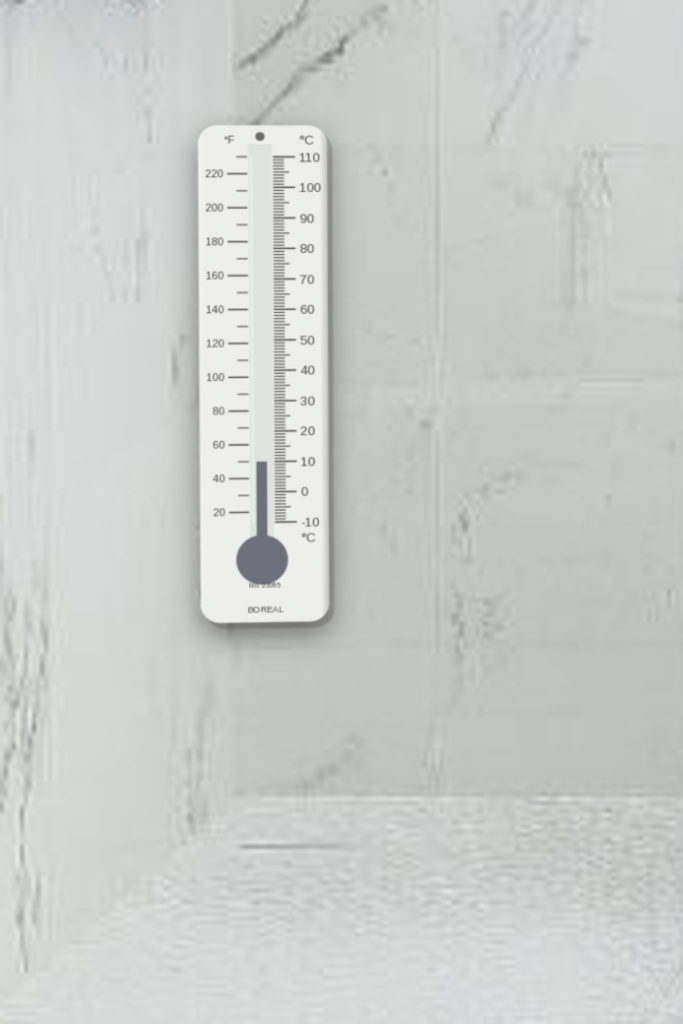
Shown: 10 °C
